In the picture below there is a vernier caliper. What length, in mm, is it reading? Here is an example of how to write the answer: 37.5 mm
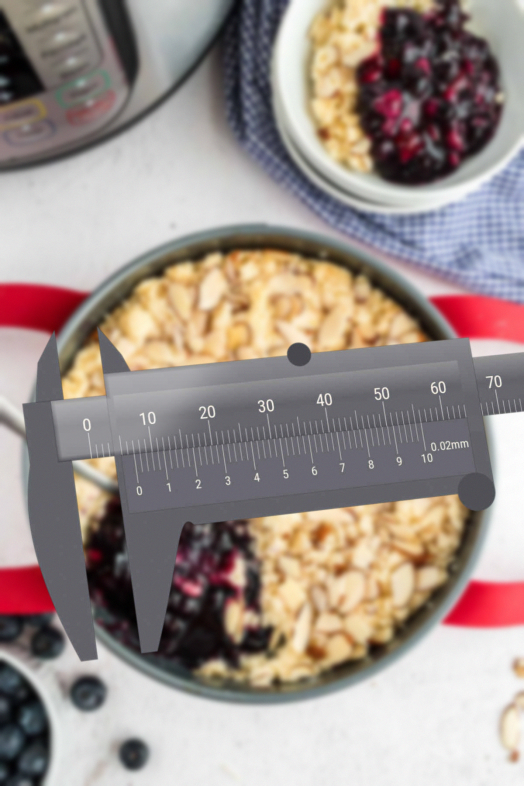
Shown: 7.0 mm
